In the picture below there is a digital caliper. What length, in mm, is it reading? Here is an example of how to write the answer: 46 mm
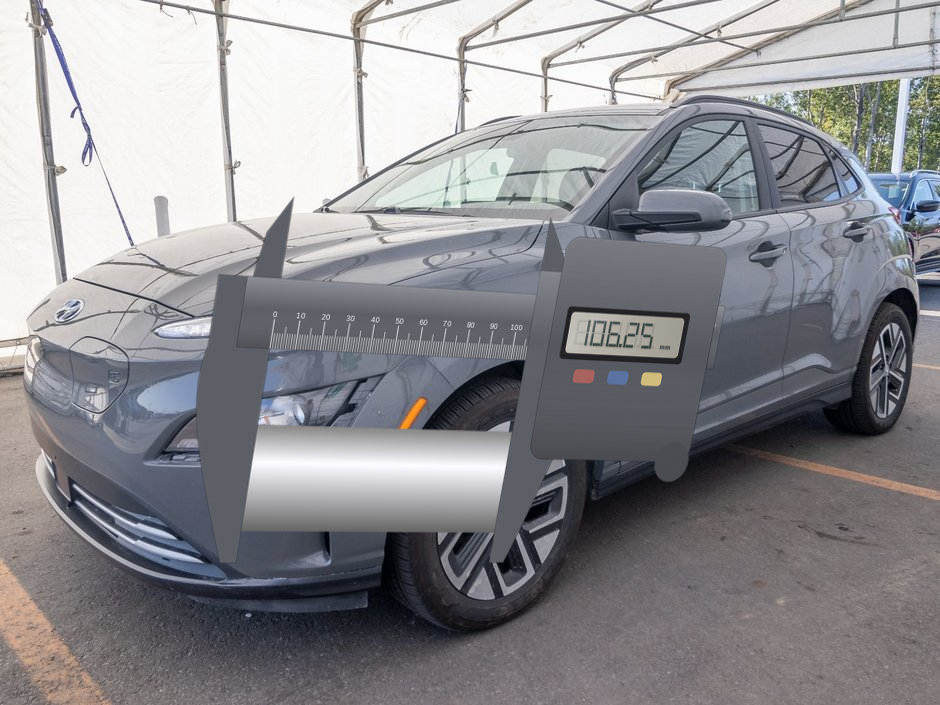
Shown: 106.25 mm
